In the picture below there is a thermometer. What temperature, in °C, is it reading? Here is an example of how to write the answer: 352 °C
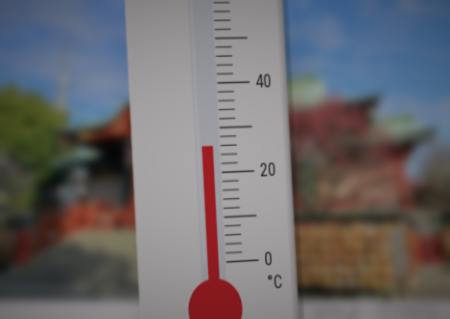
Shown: 26 °C
